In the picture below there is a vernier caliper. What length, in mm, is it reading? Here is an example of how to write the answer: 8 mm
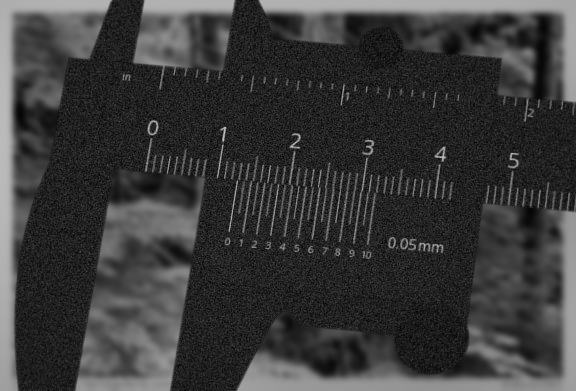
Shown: 12.8 mm
